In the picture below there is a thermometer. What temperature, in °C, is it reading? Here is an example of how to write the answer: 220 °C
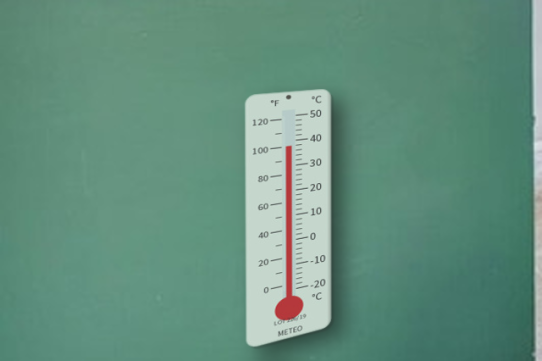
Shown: 38 °C
